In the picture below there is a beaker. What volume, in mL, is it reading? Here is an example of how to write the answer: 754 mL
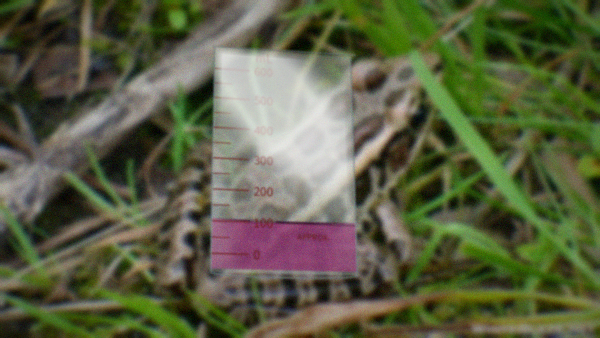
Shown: 100 mL
